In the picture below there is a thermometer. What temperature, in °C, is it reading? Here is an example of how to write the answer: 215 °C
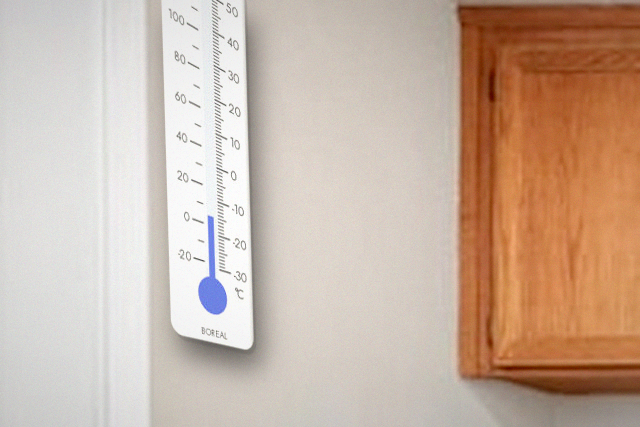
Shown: -15 °C
